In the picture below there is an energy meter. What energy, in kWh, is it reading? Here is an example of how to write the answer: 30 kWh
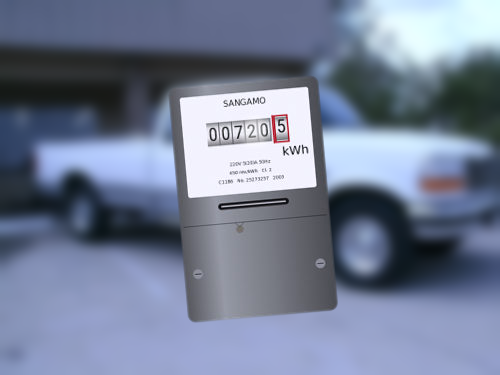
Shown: 720.5 kWh
